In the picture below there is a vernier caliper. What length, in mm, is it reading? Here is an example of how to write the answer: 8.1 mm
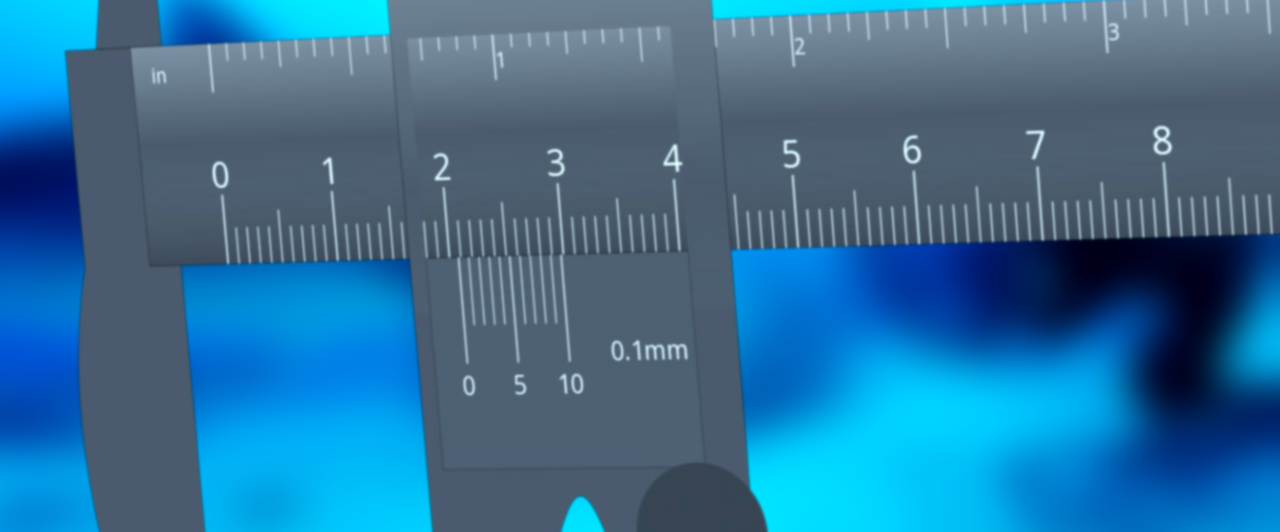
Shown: 20.8 mm
